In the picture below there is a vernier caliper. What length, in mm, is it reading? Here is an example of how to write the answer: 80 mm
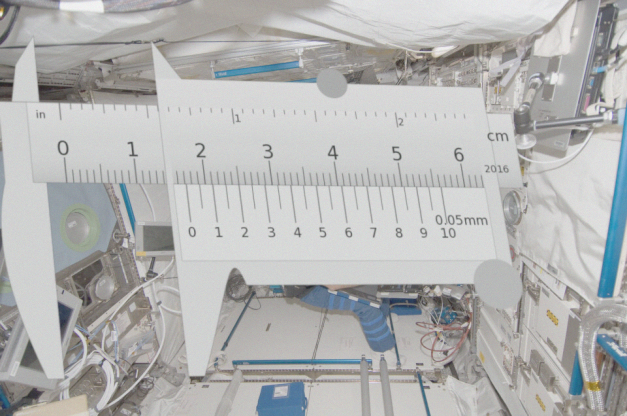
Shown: 17.2 mm
